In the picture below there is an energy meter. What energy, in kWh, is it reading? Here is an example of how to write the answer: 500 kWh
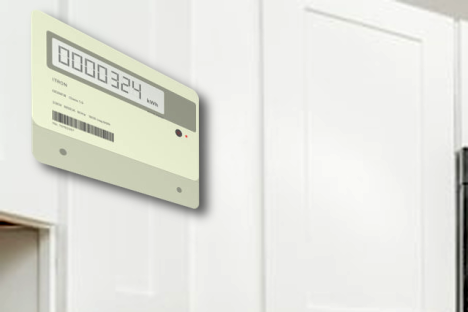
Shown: 324 kWh
